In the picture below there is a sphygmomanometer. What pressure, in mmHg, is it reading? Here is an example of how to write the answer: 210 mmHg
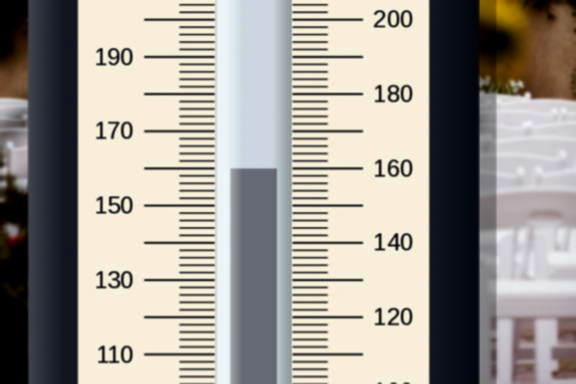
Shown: 160 mmHg
